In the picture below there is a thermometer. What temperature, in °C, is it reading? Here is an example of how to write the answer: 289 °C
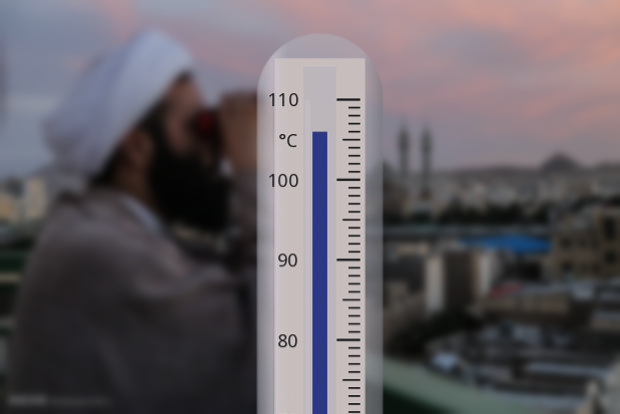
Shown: 106 °C
